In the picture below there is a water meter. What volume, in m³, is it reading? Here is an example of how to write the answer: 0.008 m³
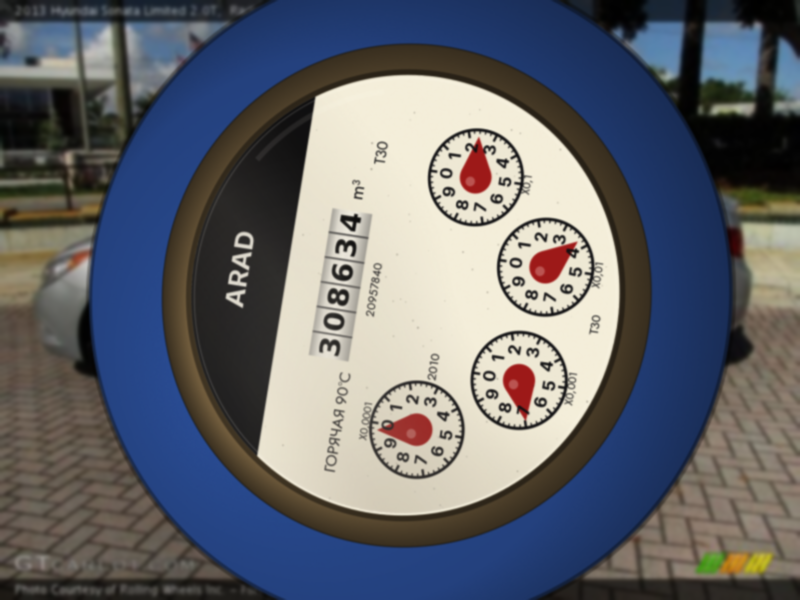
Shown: 308634.2369 m³
